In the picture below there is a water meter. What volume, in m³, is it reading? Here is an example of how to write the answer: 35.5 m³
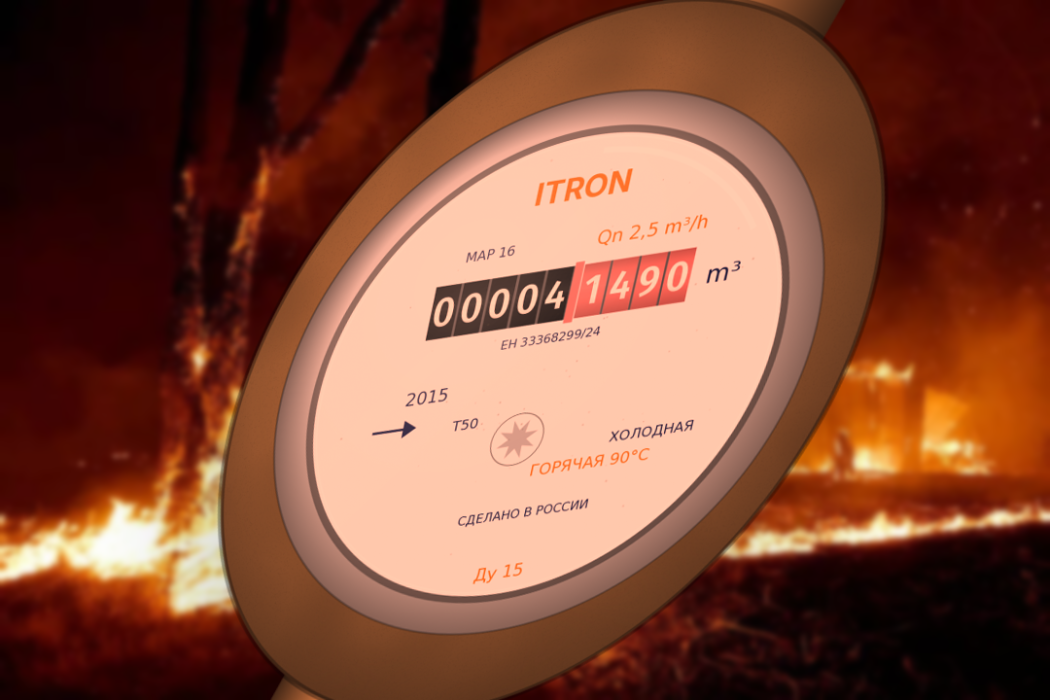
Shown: 4.1490 m³
